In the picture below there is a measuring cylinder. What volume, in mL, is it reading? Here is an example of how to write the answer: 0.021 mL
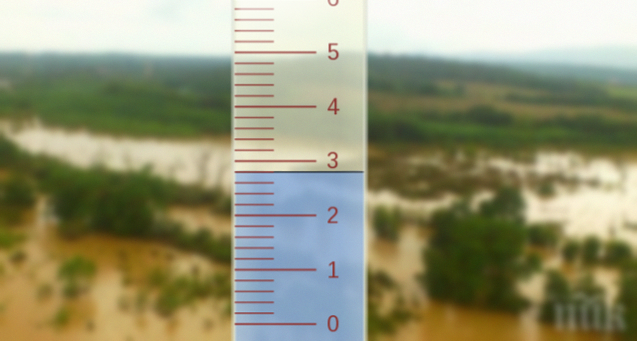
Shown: 2.8 mL
